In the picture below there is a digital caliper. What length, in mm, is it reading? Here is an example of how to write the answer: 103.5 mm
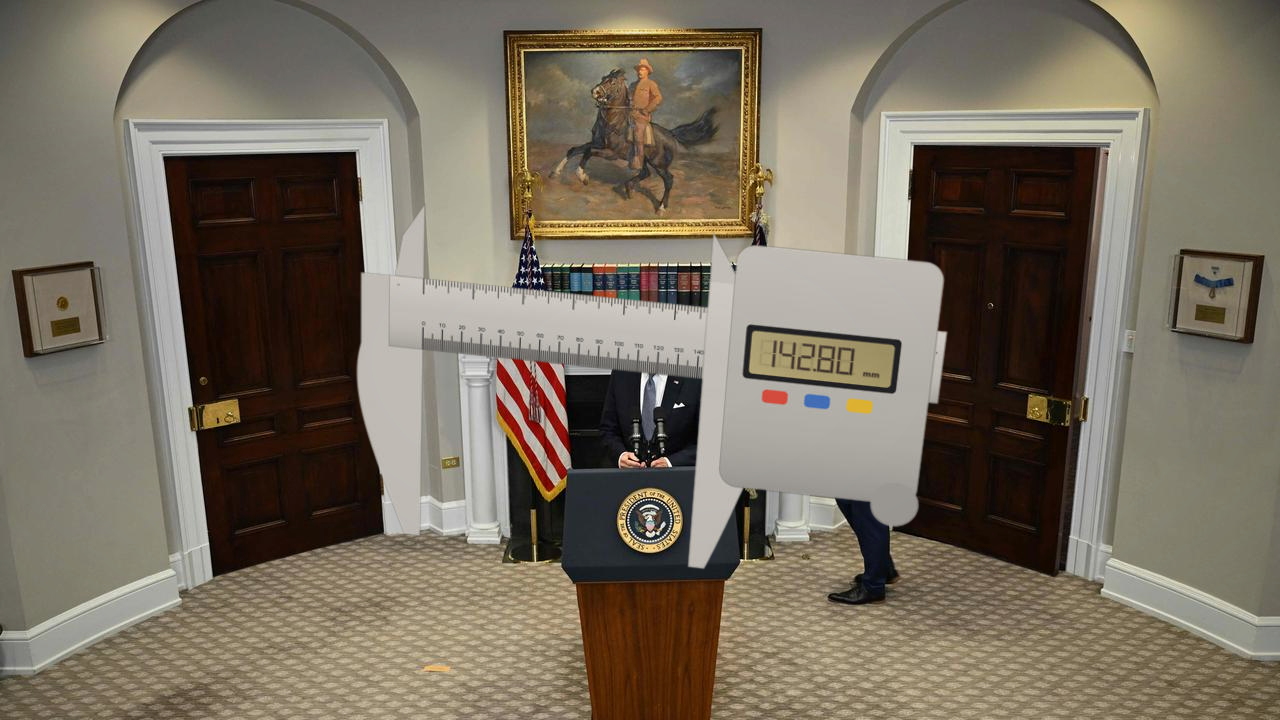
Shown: 142.80 mm
